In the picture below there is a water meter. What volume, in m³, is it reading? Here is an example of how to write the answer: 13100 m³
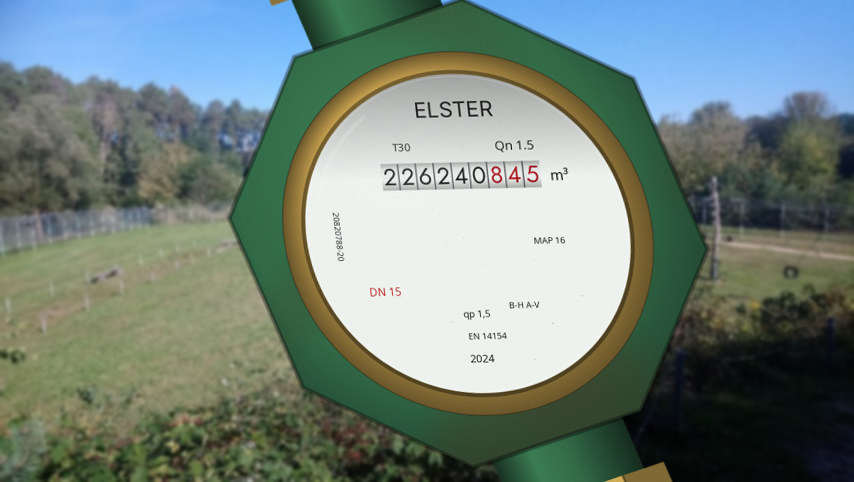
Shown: 226240.845 m³
